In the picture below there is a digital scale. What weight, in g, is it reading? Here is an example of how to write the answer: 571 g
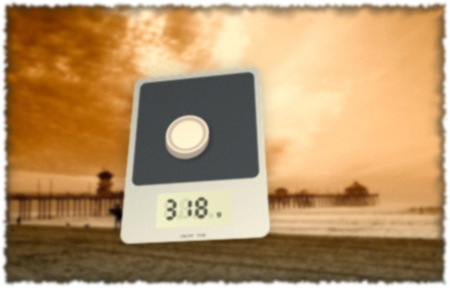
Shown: 318 g
